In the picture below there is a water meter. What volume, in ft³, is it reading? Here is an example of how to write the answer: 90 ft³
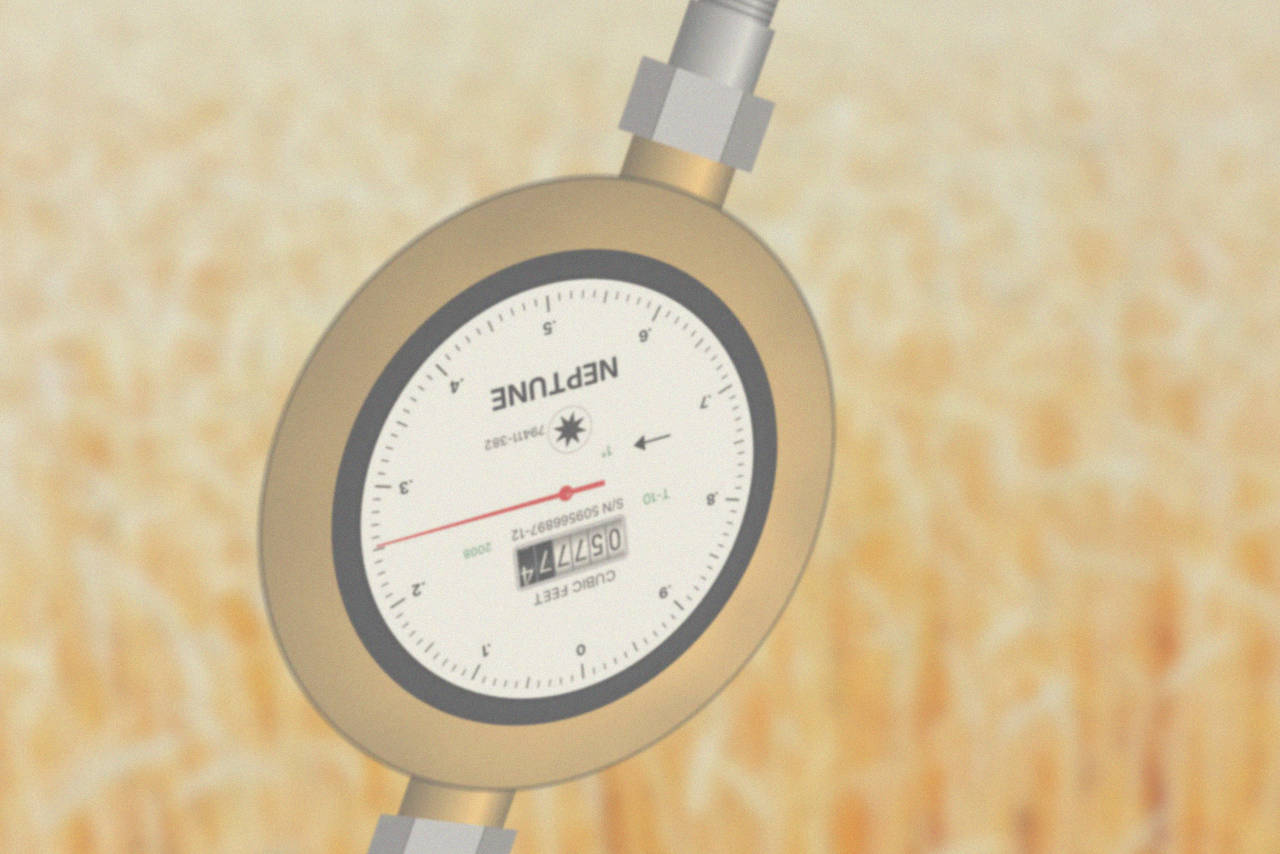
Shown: 57774.25 ft³
